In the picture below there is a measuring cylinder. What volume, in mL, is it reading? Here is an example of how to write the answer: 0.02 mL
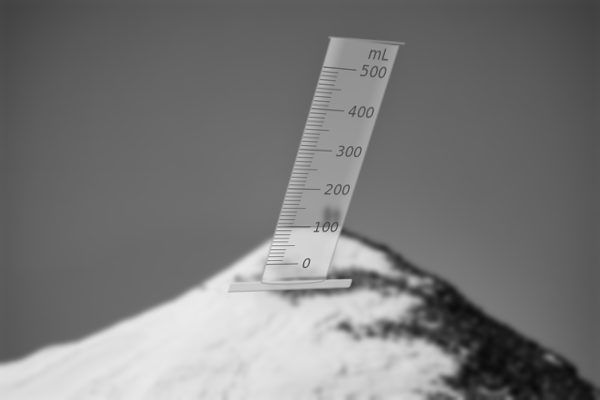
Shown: 100 mL
